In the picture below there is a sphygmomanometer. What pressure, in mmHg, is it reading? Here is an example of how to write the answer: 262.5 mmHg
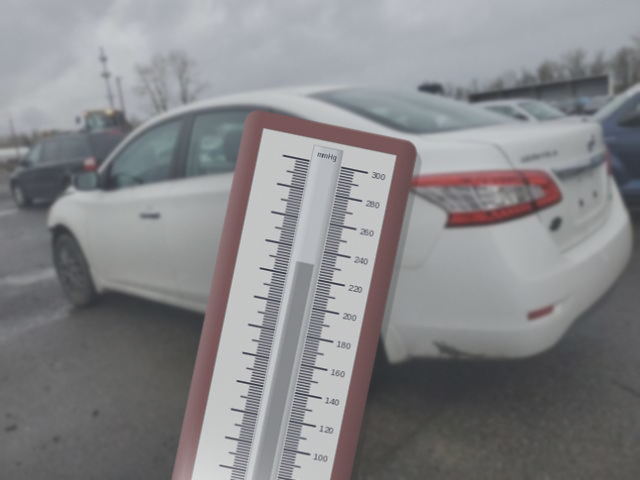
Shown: 230 mmHg
